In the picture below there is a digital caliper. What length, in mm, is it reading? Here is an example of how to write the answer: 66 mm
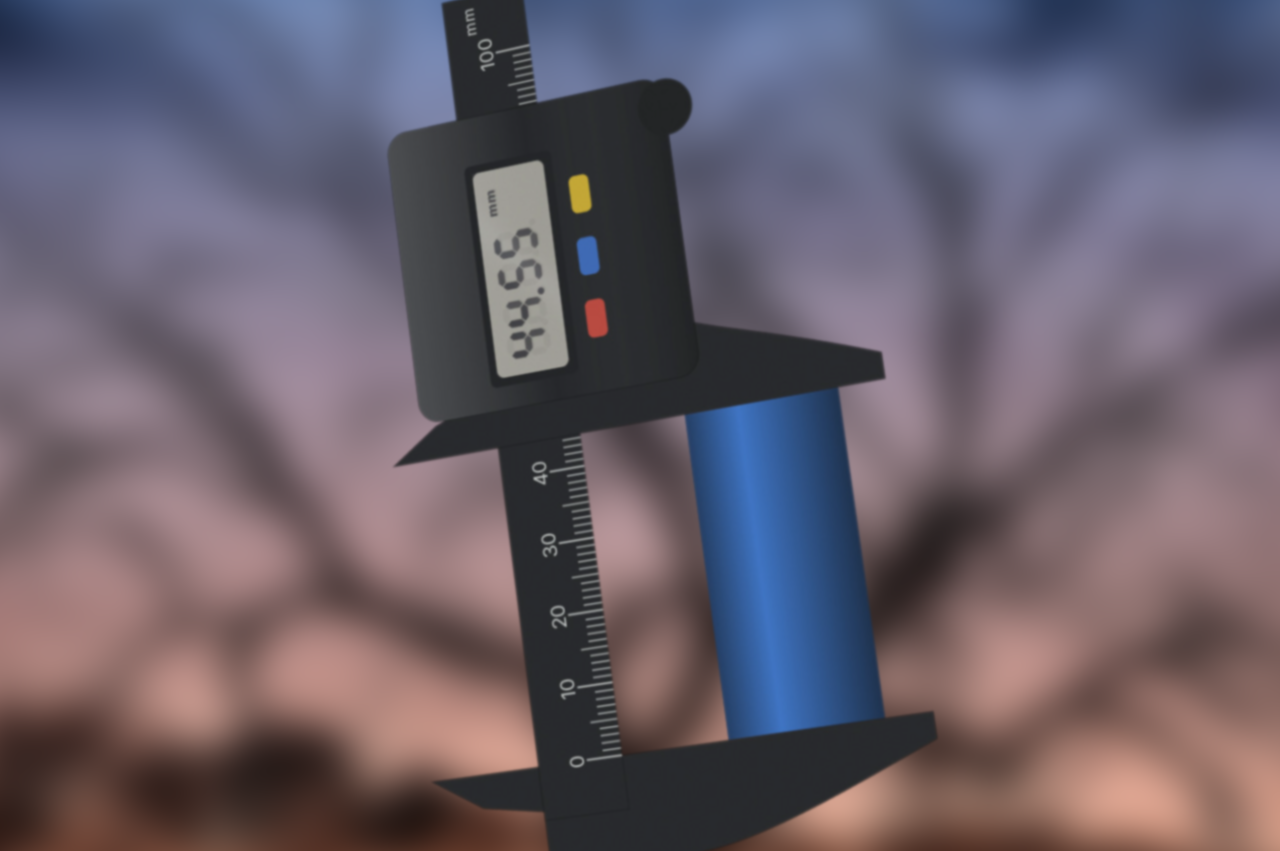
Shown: 44.55 mm
